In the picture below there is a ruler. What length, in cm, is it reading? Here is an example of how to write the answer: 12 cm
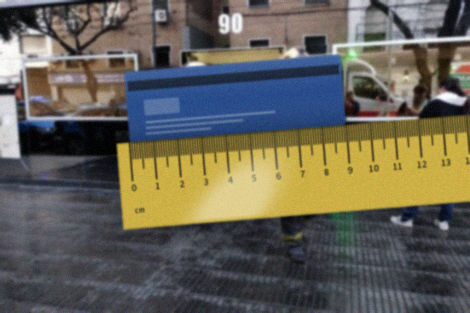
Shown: 9 cm
